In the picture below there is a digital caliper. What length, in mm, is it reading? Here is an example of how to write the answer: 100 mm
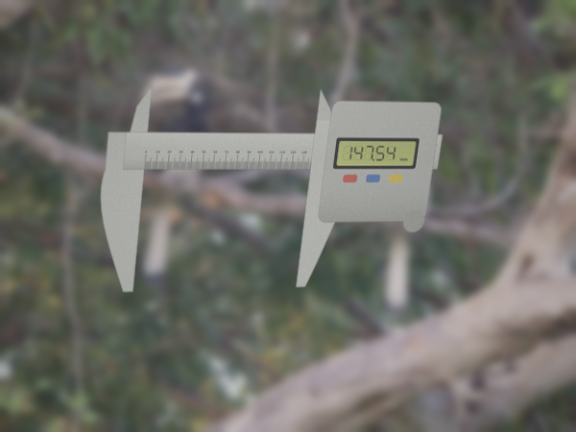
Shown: 147.54 mm
